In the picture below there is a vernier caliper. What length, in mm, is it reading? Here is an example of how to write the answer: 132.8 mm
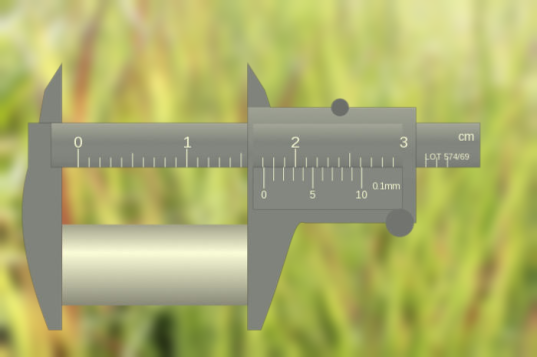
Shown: 17.1 mm
